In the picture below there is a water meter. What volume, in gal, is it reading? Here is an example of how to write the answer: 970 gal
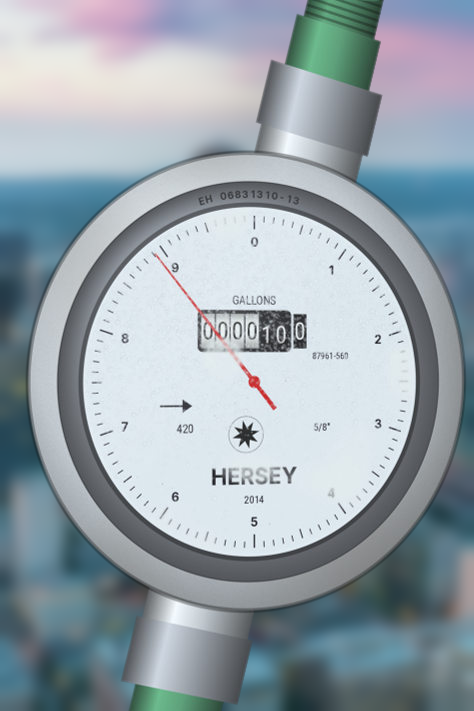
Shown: 98.9 gal
